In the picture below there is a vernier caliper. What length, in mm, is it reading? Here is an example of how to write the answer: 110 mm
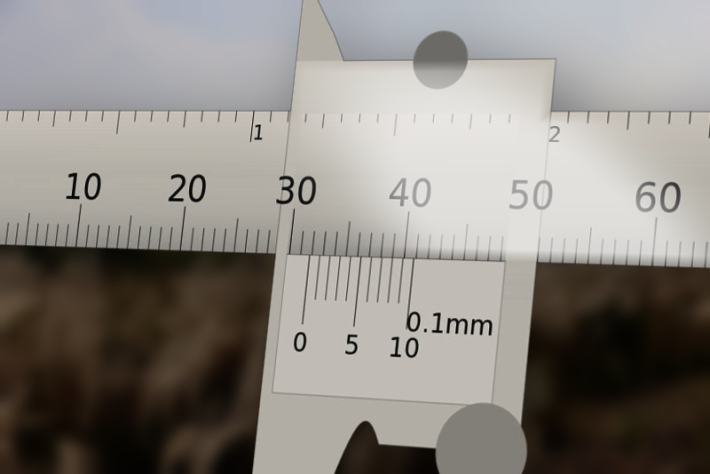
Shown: 31.8 mm
